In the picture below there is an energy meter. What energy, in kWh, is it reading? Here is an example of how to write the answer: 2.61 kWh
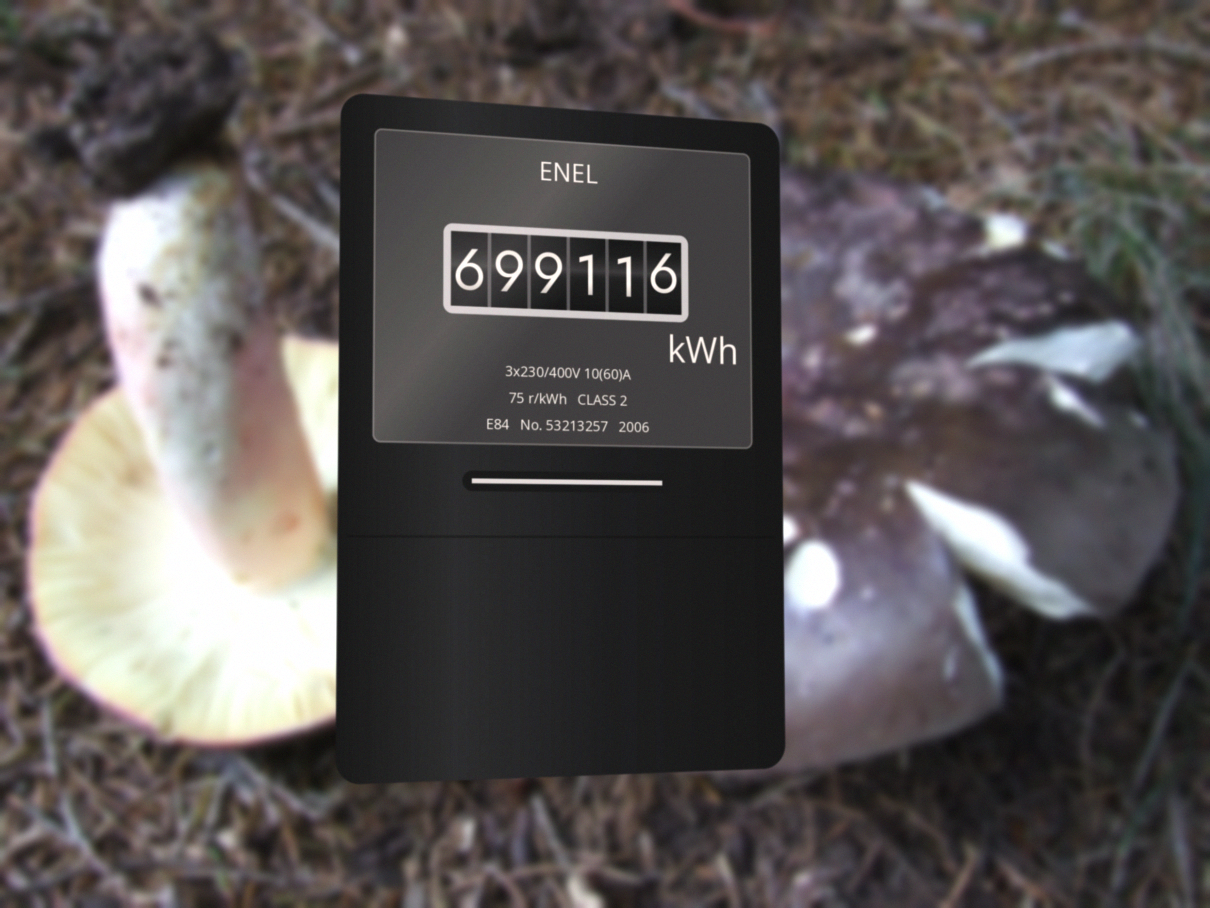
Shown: 699116 kWh
